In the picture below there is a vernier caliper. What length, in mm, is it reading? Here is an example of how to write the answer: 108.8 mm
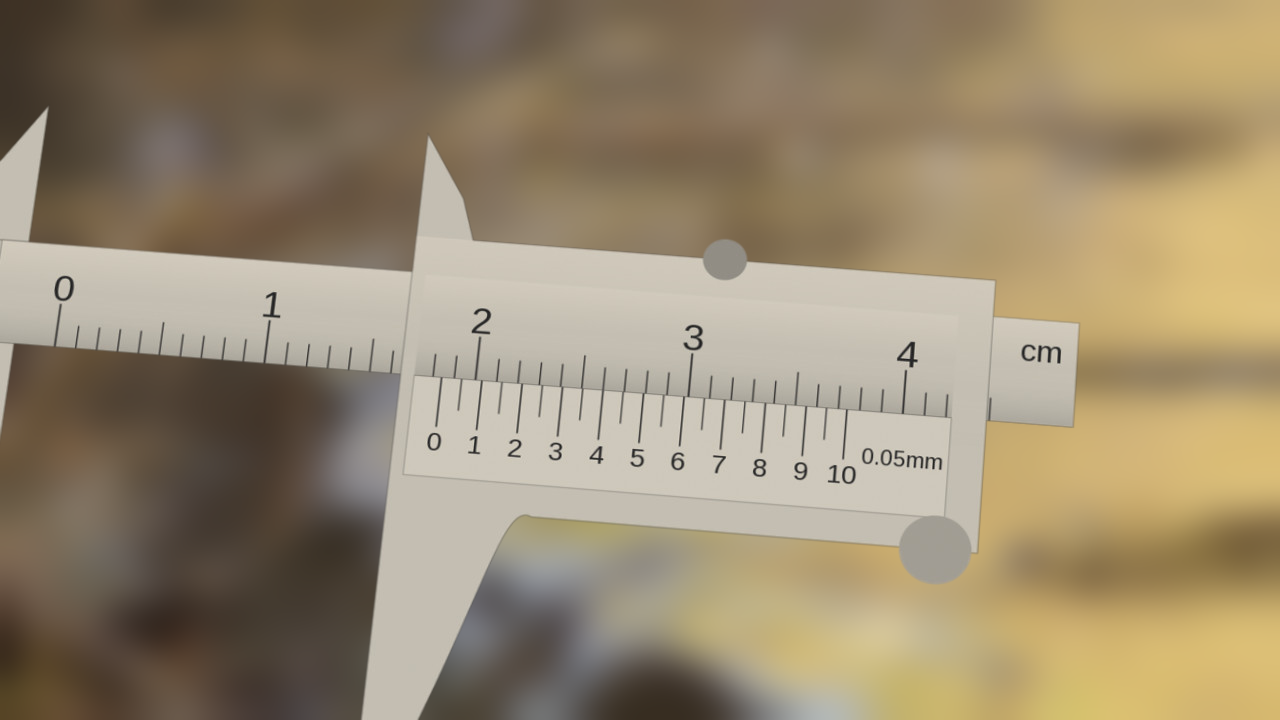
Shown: 18.4 mm
